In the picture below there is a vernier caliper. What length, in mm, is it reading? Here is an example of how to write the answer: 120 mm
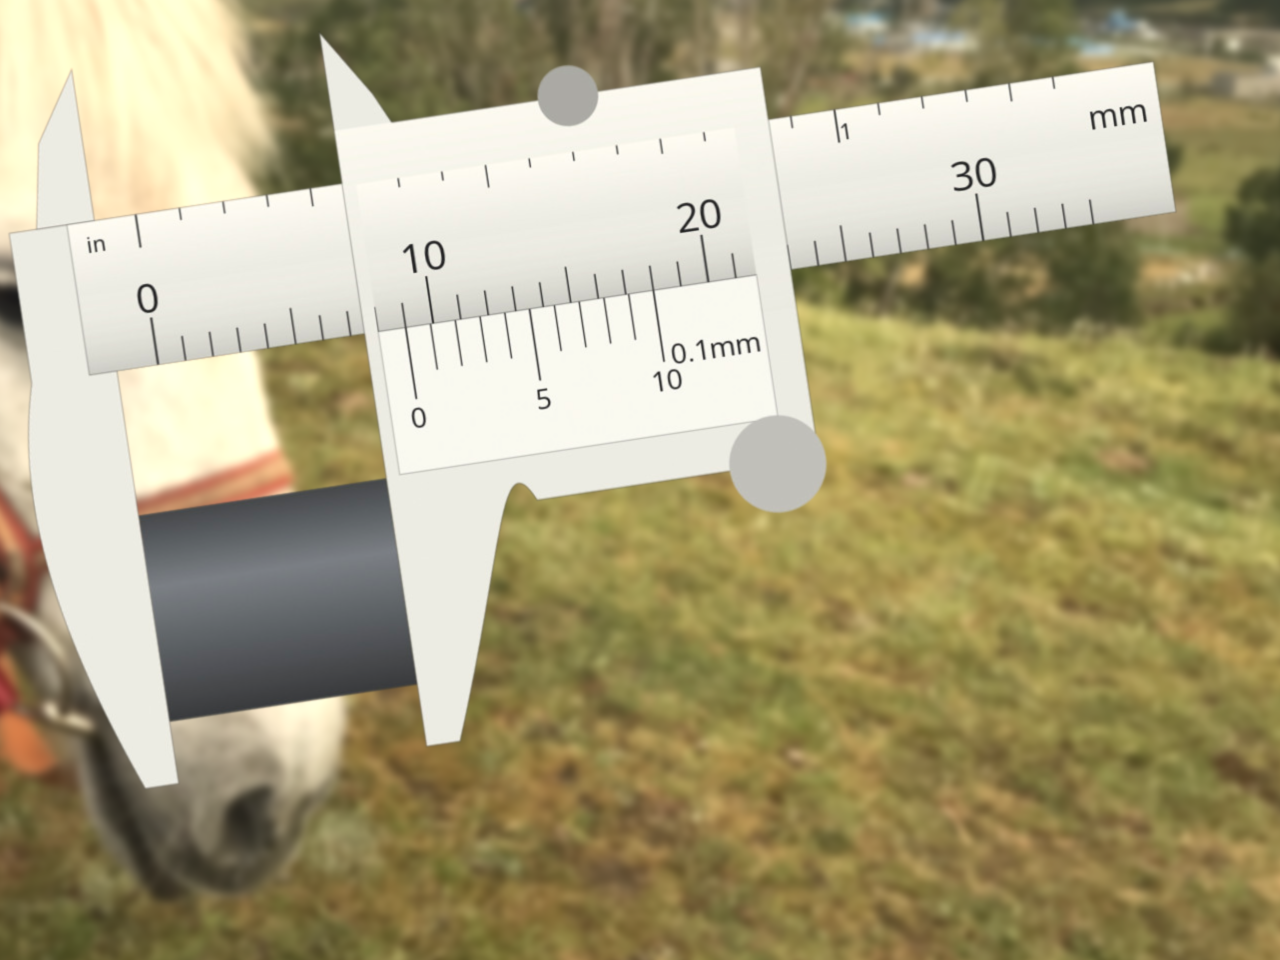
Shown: 9.0 mm
